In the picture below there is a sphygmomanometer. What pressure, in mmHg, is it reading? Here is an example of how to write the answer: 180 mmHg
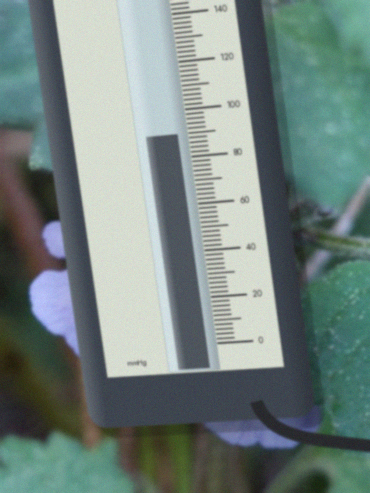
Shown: 90 mmHg
